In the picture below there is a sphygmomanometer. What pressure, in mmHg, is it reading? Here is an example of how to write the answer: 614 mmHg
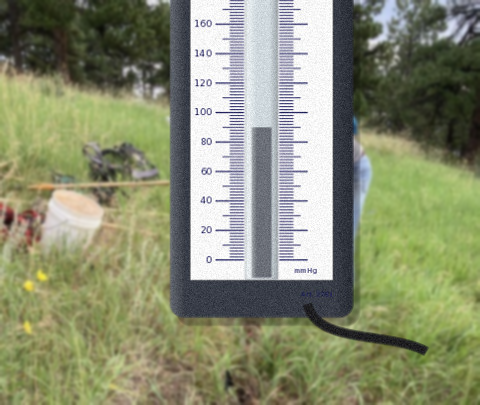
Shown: 90 mmHg
